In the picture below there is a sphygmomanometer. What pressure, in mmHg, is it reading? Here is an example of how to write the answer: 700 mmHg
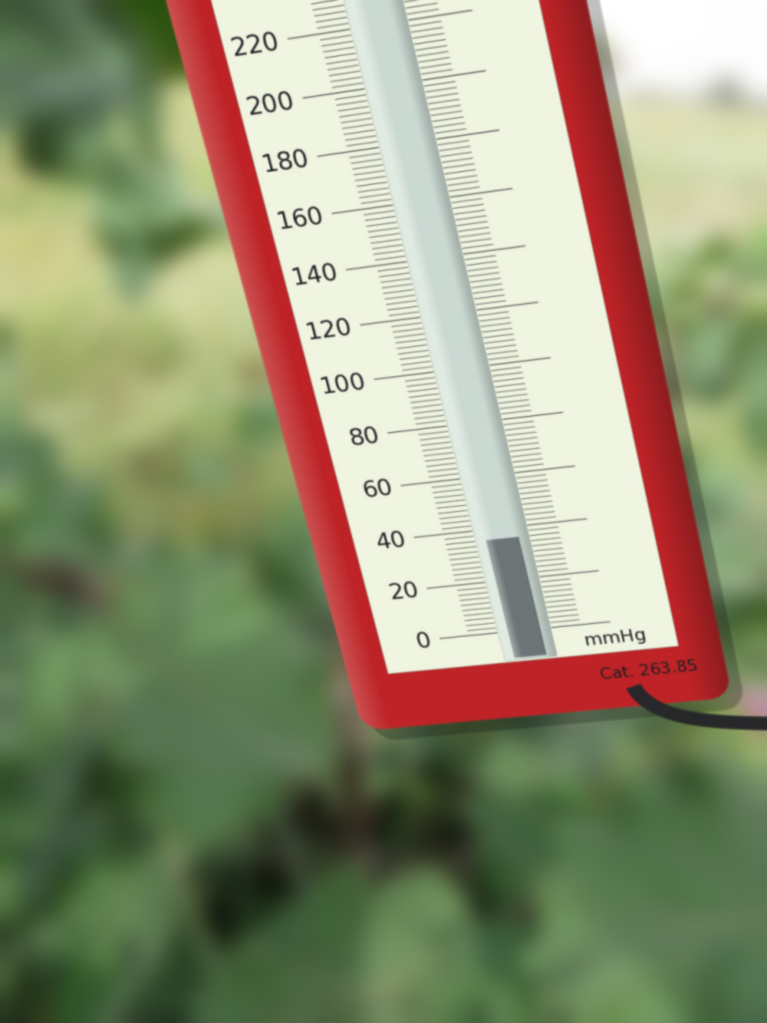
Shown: 36 mmHg
